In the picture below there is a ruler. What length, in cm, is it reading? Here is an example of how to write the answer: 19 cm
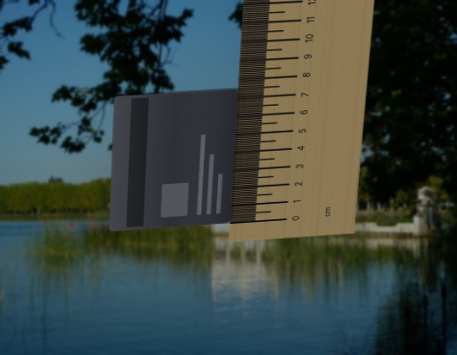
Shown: 7.5 cm
